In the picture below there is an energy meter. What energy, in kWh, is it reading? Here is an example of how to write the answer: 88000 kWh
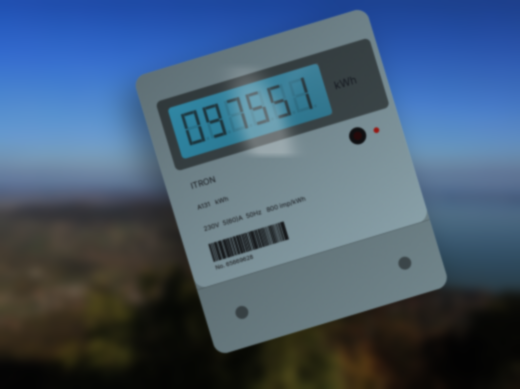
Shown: 97551 kWh
